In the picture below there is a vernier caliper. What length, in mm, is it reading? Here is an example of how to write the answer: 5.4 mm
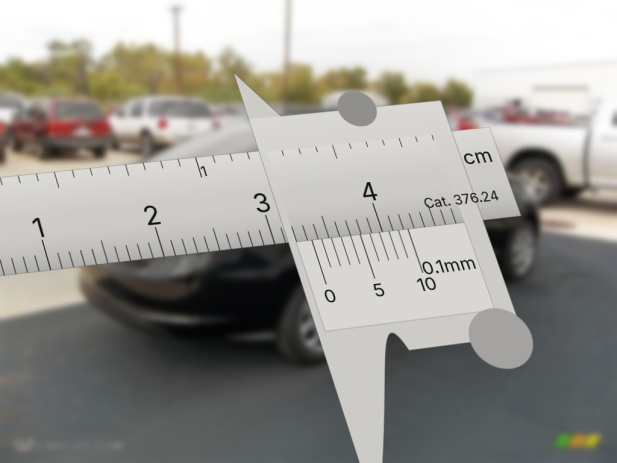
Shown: 33.4 mm
